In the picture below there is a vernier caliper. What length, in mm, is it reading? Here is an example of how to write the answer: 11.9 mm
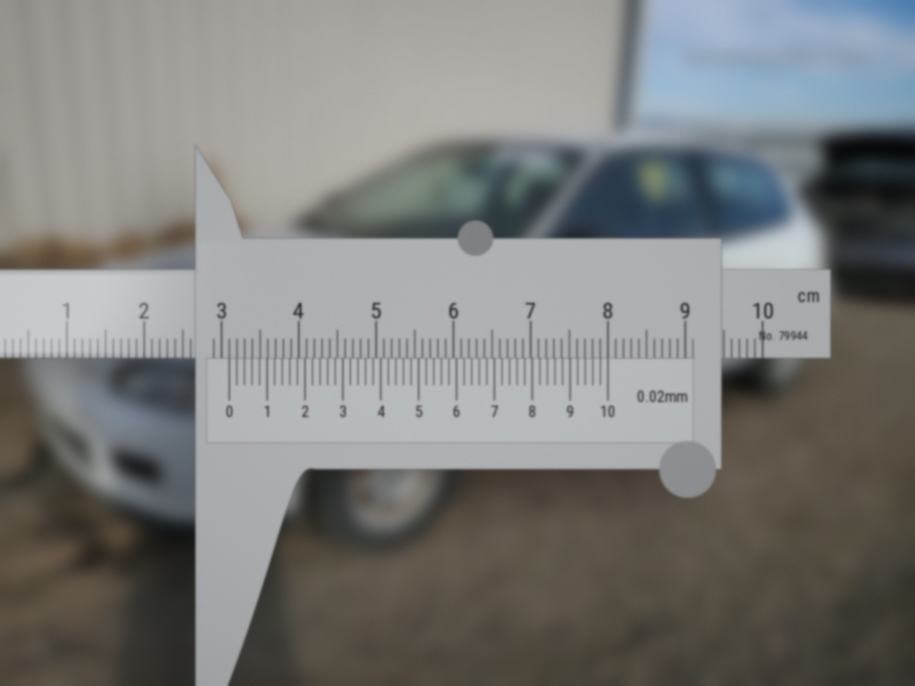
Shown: 31.0 mm
